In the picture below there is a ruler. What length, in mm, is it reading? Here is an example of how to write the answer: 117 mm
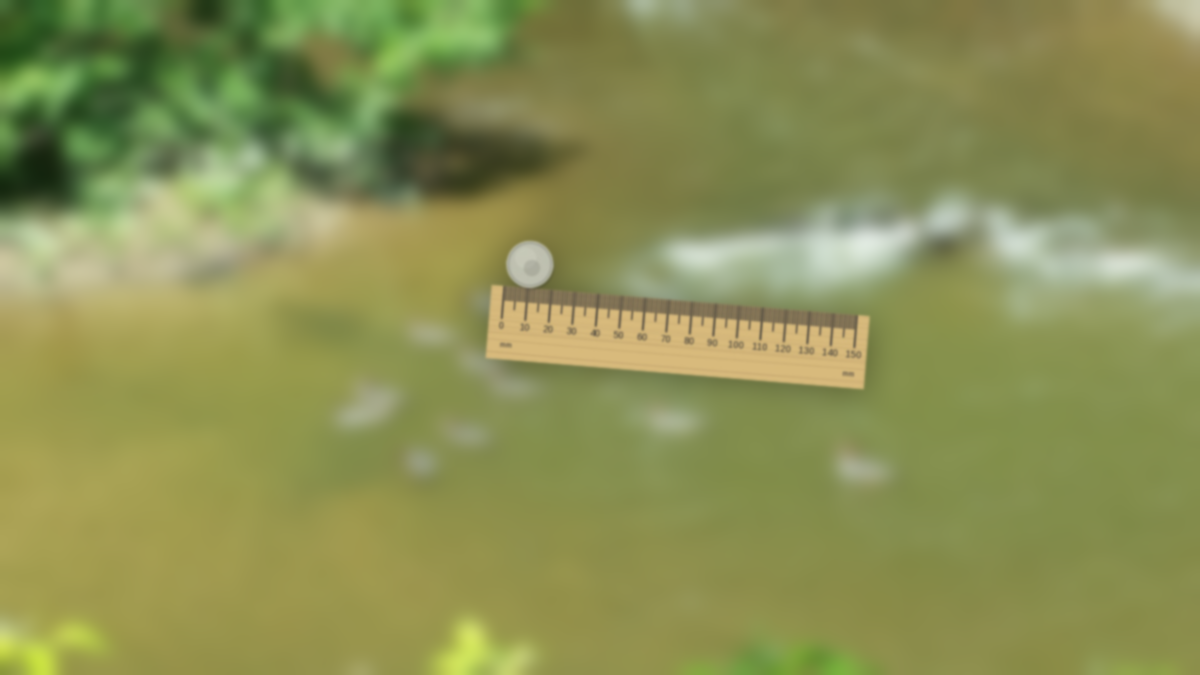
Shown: 20 mm
